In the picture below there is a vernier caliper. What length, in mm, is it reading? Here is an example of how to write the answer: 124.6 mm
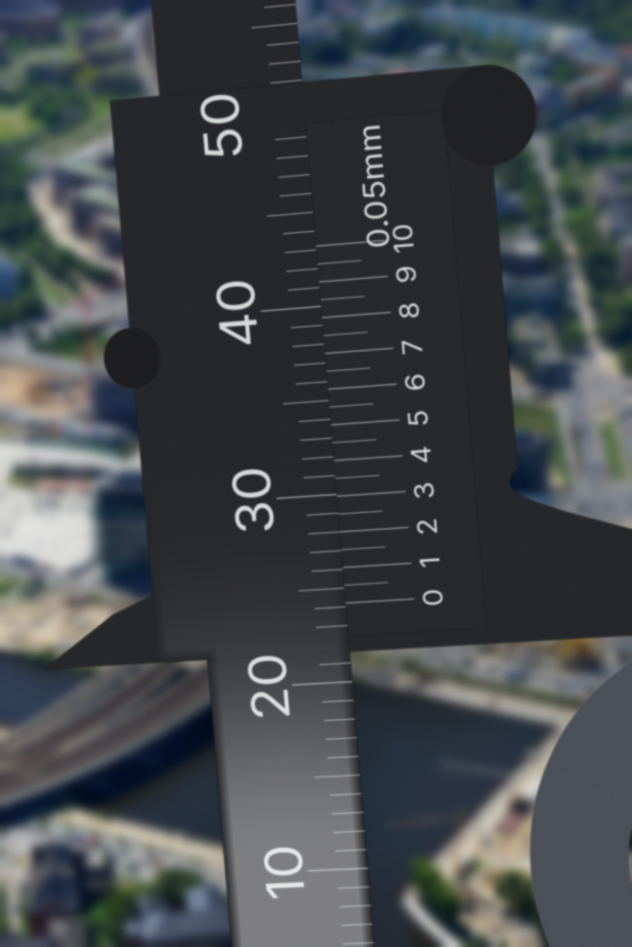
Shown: 24.2 mm
